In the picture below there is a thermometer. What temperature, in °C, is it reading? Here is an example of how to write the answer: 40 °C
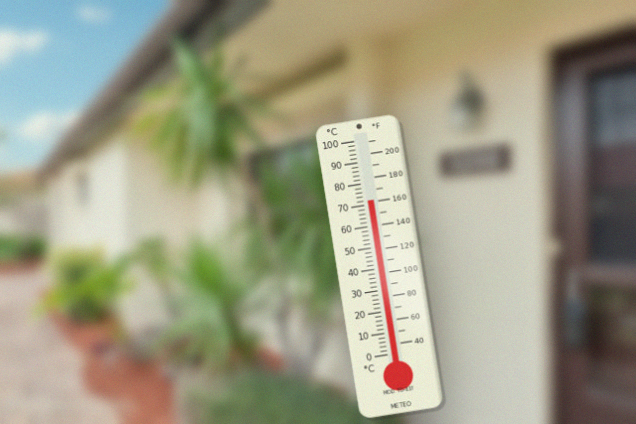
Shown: 72 °C
